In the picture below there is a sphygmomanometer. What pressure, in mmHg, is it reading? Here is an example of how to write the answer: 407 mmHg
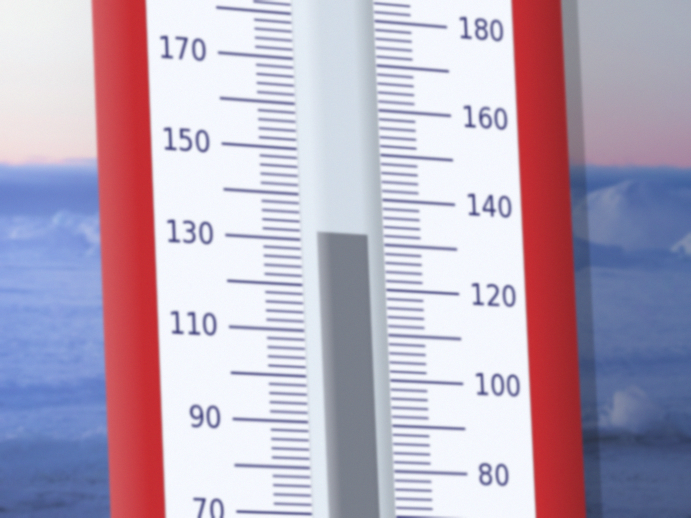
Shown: 132 mmHg
